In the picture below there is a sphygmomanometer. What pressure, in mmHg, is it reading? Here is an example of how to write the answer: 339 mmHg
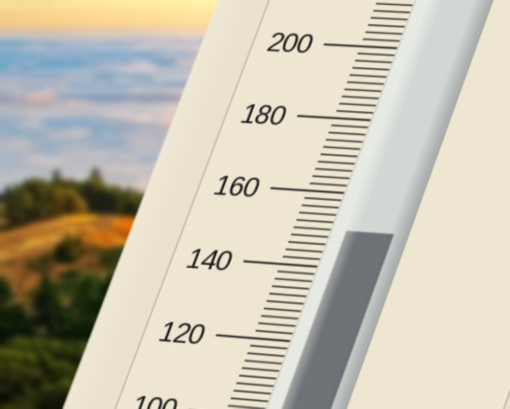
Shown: 150 mmHg
